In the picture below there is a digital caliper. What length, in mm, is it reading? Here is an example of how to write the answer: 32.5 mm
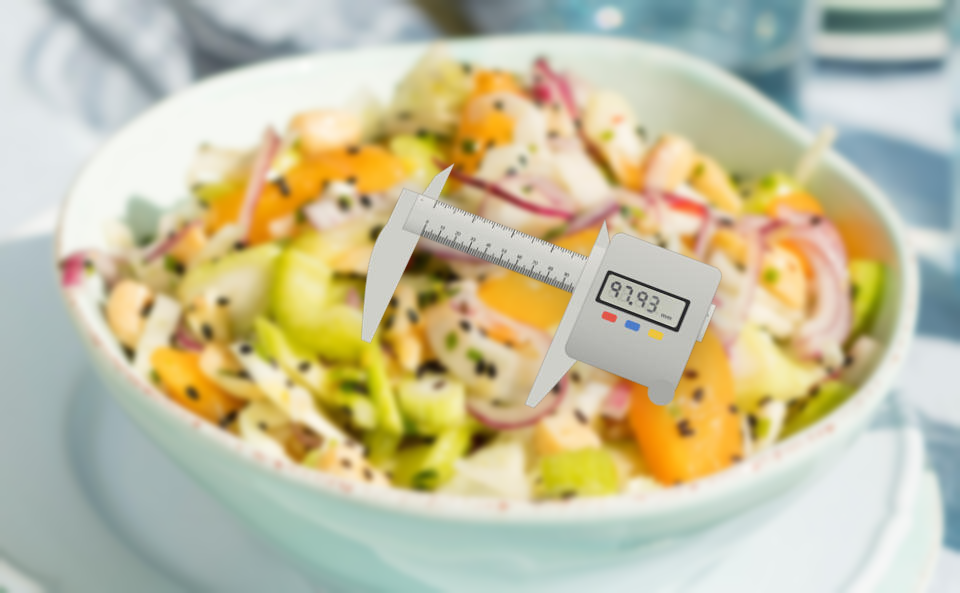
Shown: 97.93 mm
